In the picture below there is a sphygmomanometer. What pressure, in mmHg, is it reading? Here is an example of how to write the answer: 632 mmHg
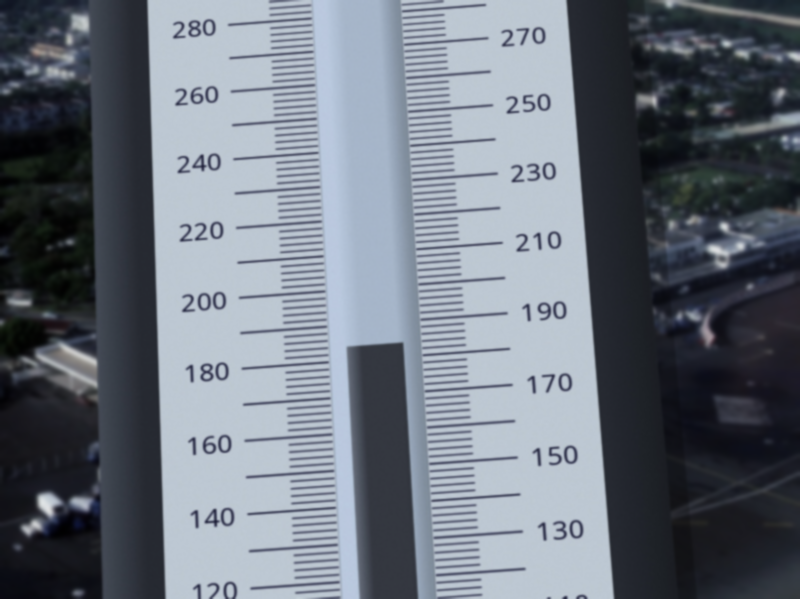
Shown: 184 mmHg
